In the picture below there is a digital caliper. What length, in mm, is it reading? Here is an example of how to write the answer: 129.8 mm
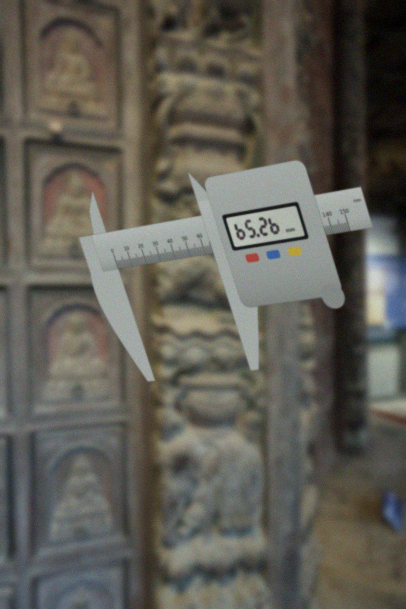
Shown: 65.26 mm
